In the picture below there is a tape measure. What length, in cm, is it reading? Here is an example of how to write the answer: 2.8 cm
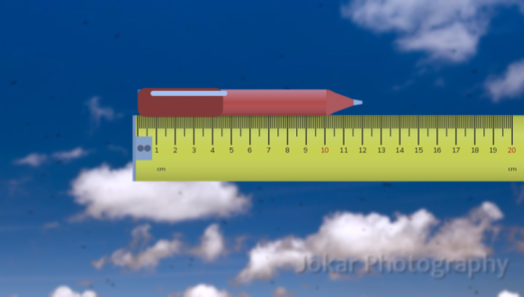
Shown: 12 cm
